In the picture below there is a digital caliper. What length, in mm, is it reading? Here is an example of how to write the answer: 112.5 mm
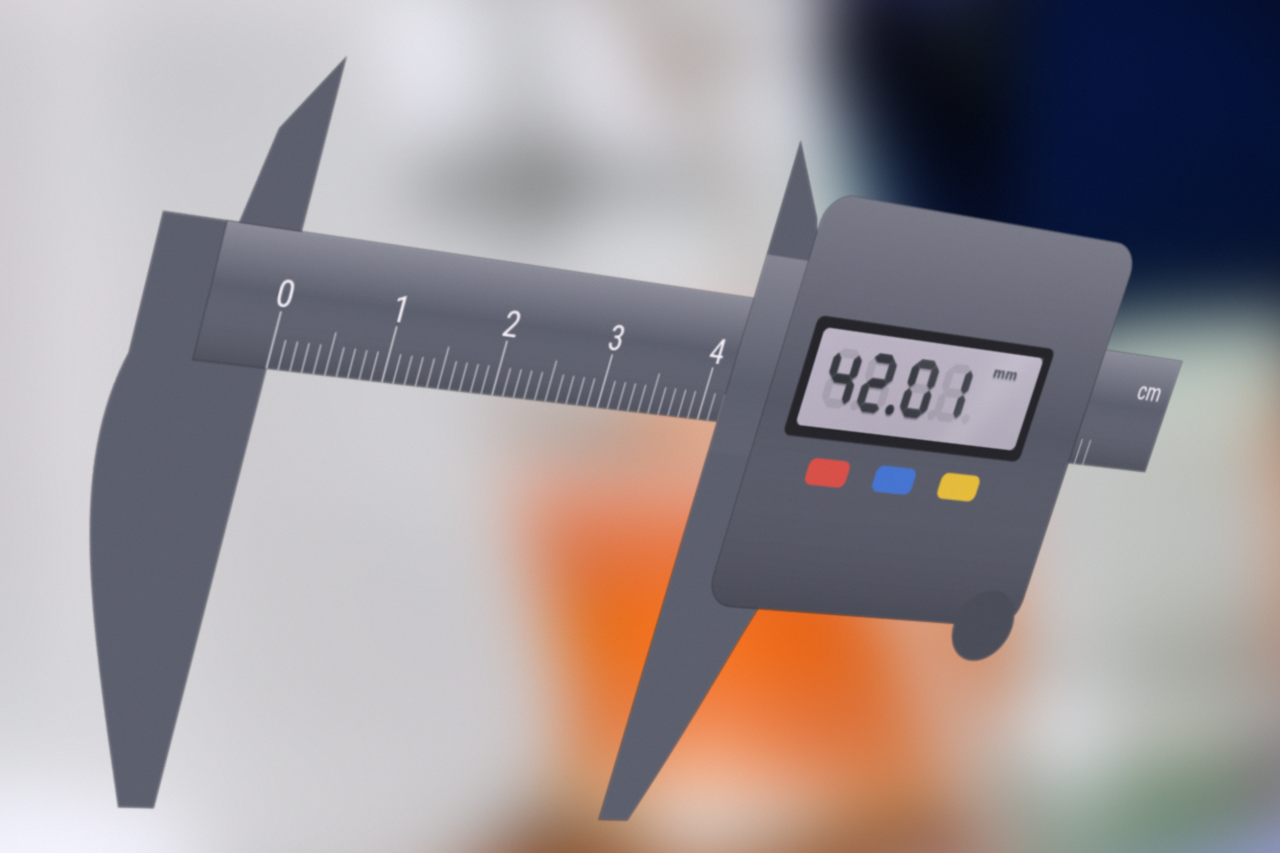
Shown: 42.01 mm
